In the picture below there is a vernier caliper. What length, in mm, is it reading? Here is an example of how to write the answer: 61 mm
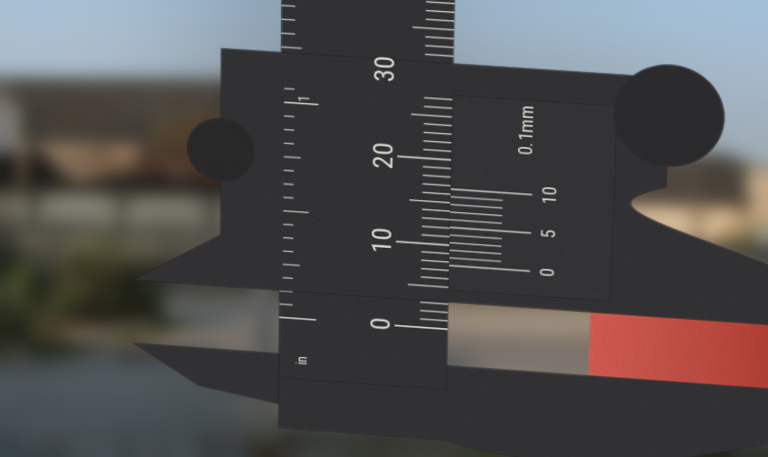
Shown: 7.6 mm
